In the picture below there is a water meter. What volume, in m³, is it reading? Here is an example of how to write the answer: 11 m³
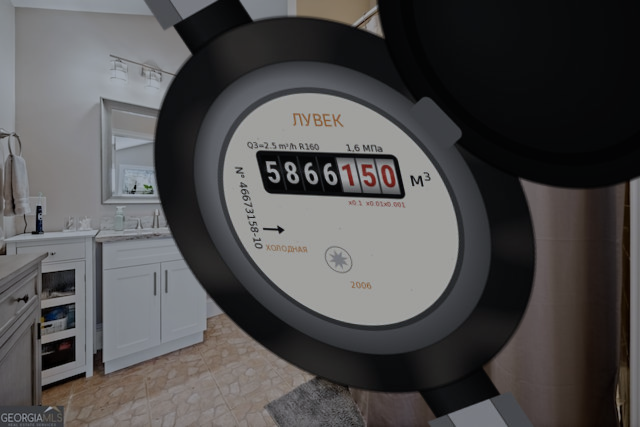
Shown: 5866.150 m³
